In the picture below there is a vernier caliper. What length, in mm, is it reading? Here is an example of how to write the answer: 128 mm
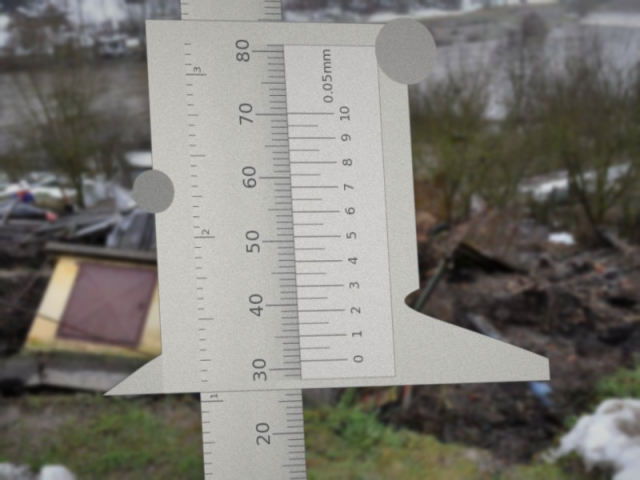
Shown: 31.2 mm
